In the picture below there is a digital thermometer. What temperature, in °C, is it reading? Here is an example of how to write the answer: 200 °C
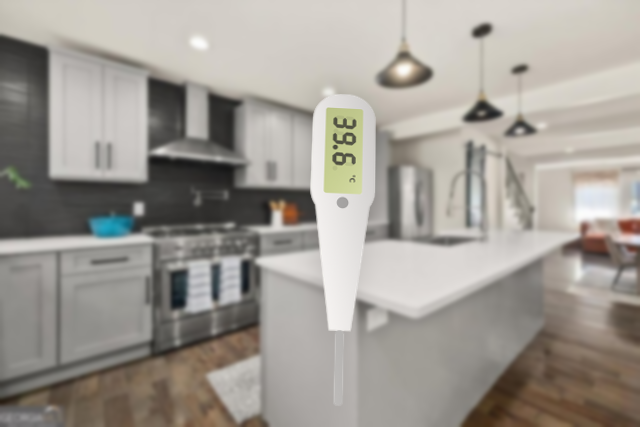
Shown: 39.6 °C
